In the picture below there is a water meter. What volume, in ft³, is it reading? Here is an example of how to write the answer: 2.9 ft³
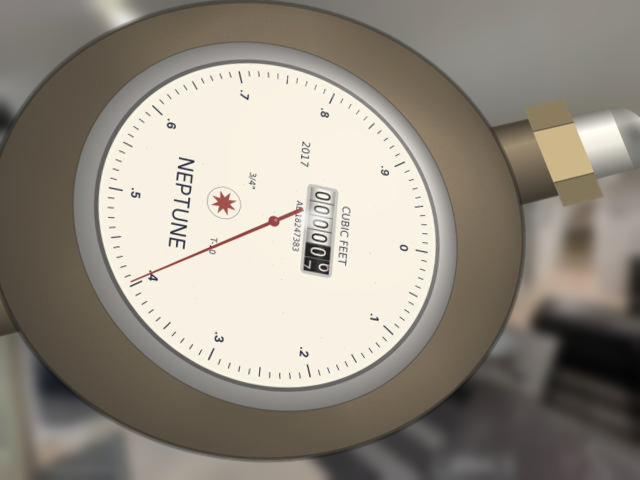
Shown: 6.40 ft³
